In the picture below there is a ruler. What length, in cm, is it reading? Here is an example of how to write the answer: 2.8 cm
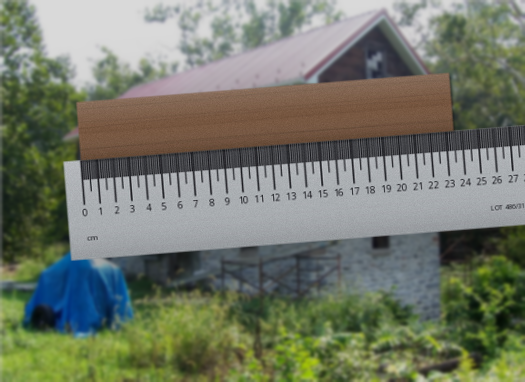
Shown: 23.5 cm
